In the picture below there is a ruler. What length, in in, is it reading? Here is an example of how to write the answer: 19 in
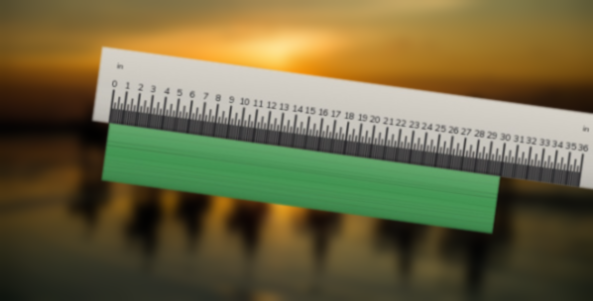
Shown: 30 in
